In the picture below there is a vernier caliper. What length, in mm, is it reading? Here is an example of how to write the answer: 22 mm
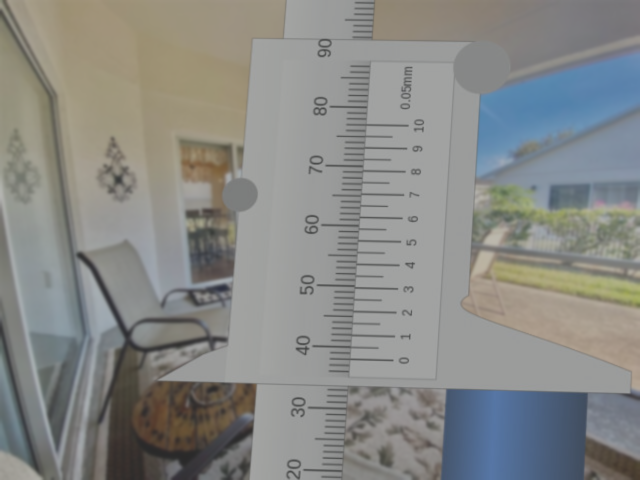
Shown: 38.0 mm
